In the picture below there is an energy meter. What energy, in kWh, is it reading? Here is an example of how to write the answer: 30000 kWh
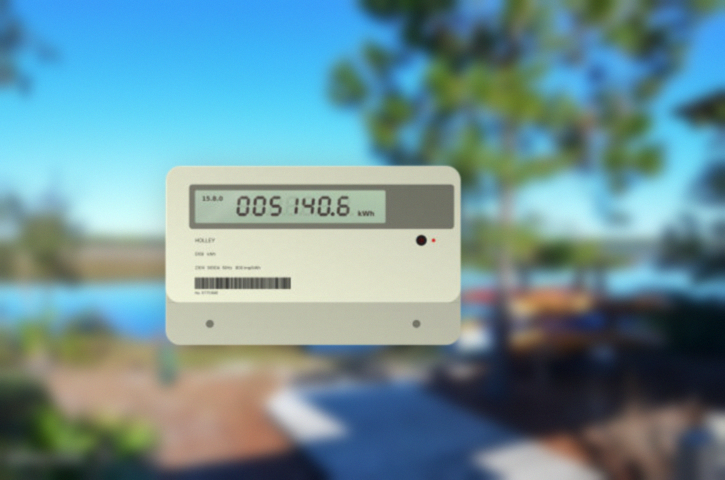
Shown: 5140.6 kWh
